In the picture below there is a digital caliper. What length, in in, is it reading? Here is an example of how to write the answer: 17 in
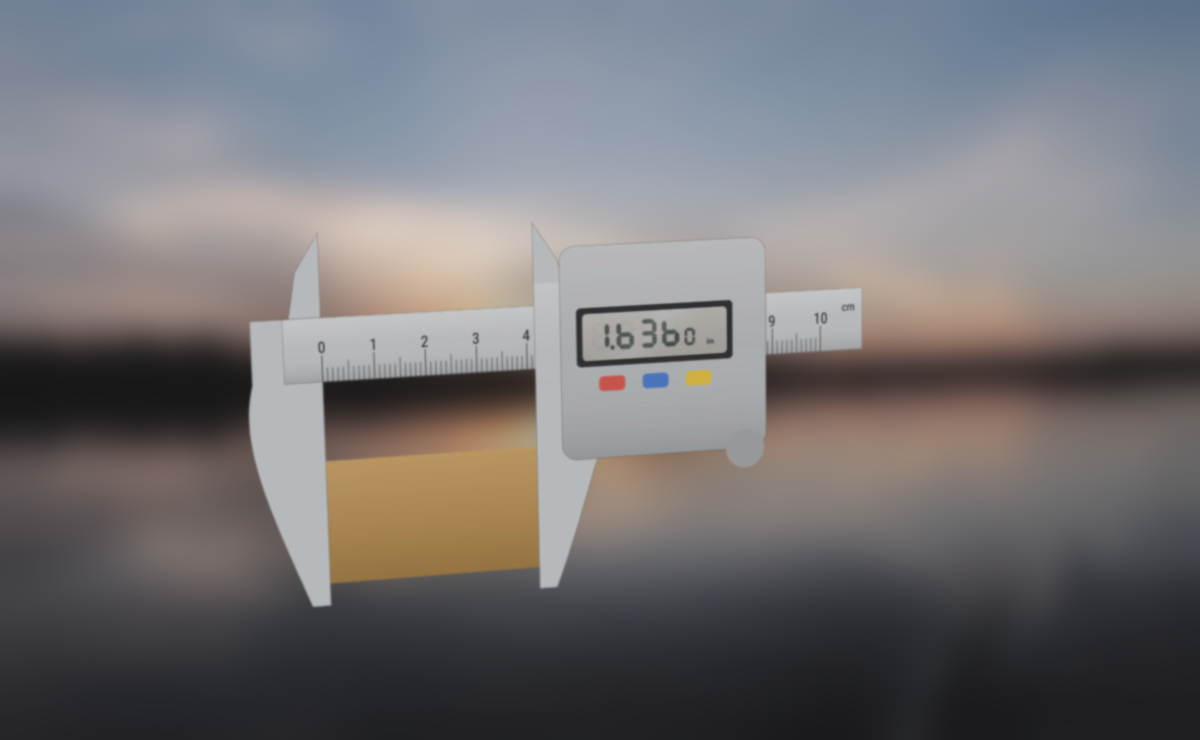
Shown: 1.6360 in
